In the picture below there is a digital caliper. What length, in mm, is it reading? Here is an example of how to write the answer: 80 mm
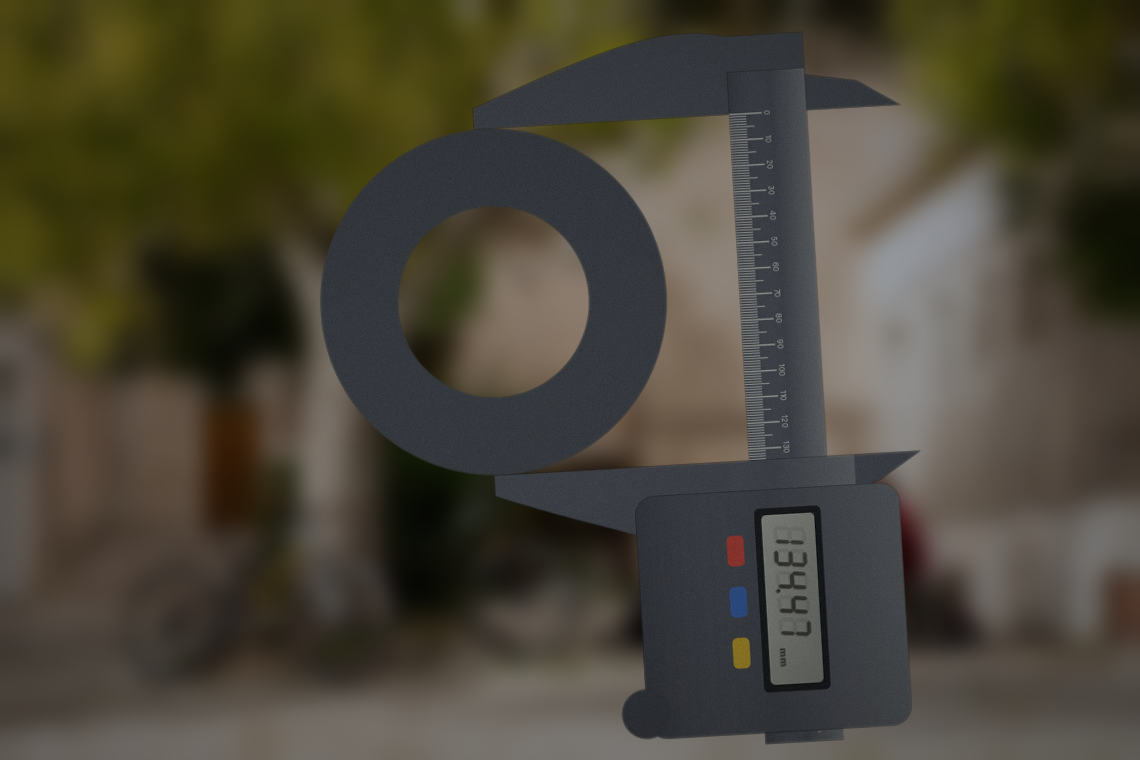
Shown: 134.47 mm
